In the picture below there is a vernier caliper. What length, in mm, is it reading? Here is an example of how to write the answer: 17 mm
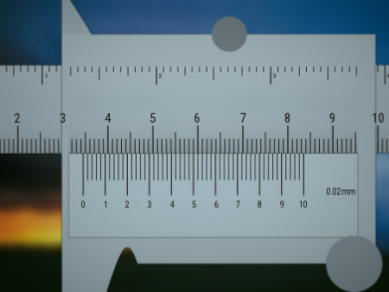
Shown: 34.5 mm
